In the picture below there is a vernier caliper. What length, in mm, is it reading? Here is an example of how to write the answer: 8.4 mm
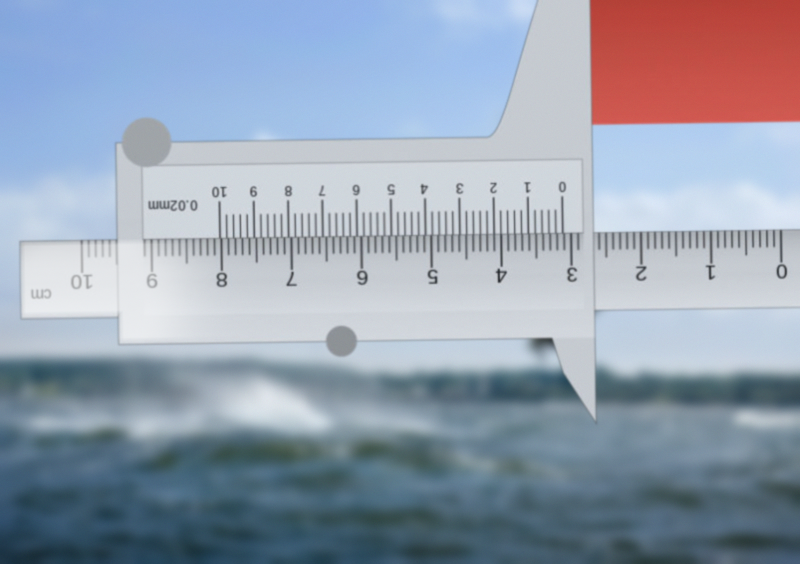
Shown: 31.2 mm
